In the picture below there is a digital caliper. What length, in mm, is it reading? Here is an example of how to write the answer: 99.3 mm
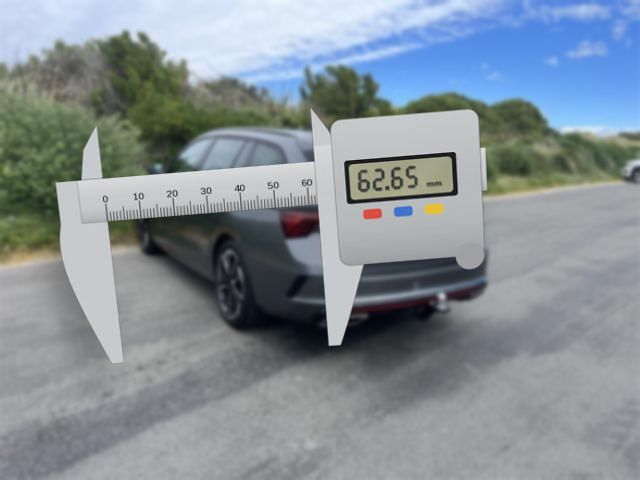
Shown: 62.65 mm
